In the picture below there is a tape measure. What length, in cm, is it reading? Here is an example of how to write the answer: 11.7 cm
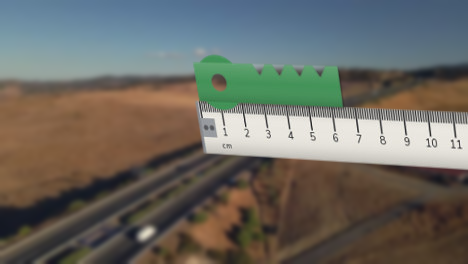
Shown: 6.5 cm
